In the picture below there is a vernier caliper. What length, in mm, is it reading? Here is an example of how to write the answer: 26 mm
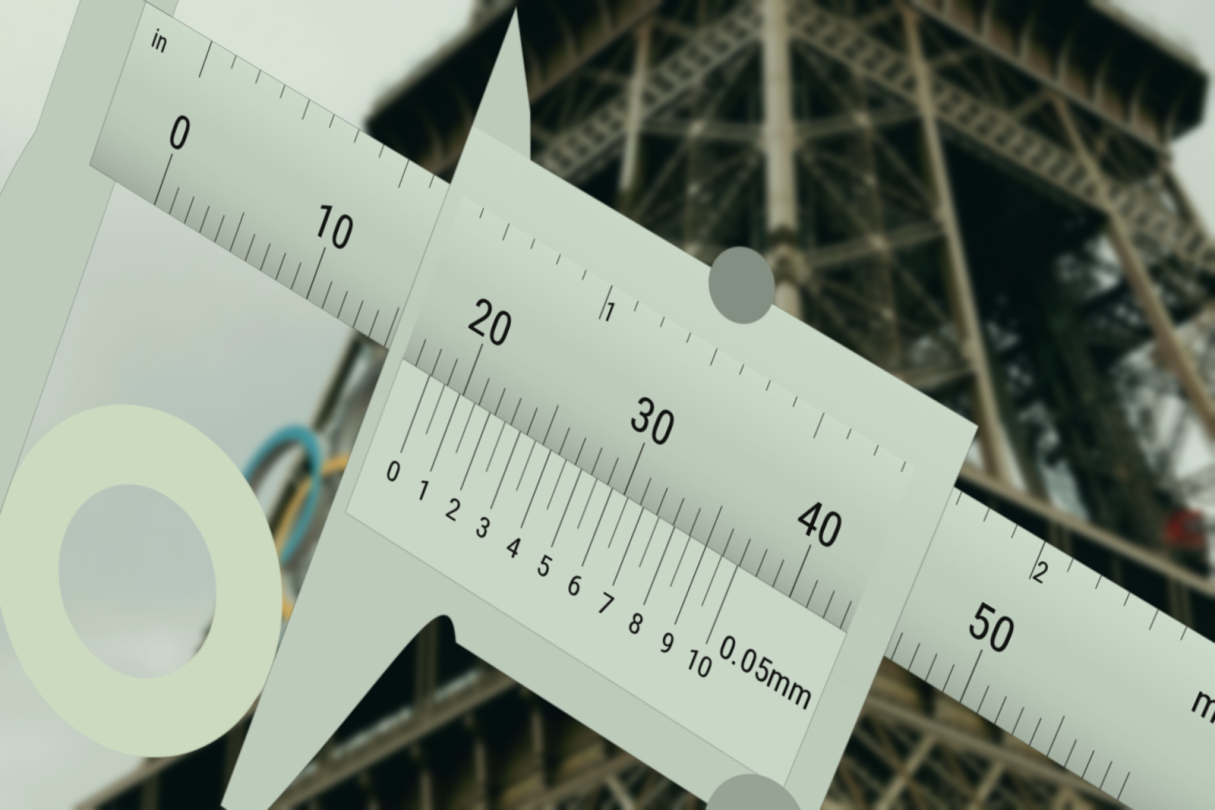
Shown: 17.9 mm
